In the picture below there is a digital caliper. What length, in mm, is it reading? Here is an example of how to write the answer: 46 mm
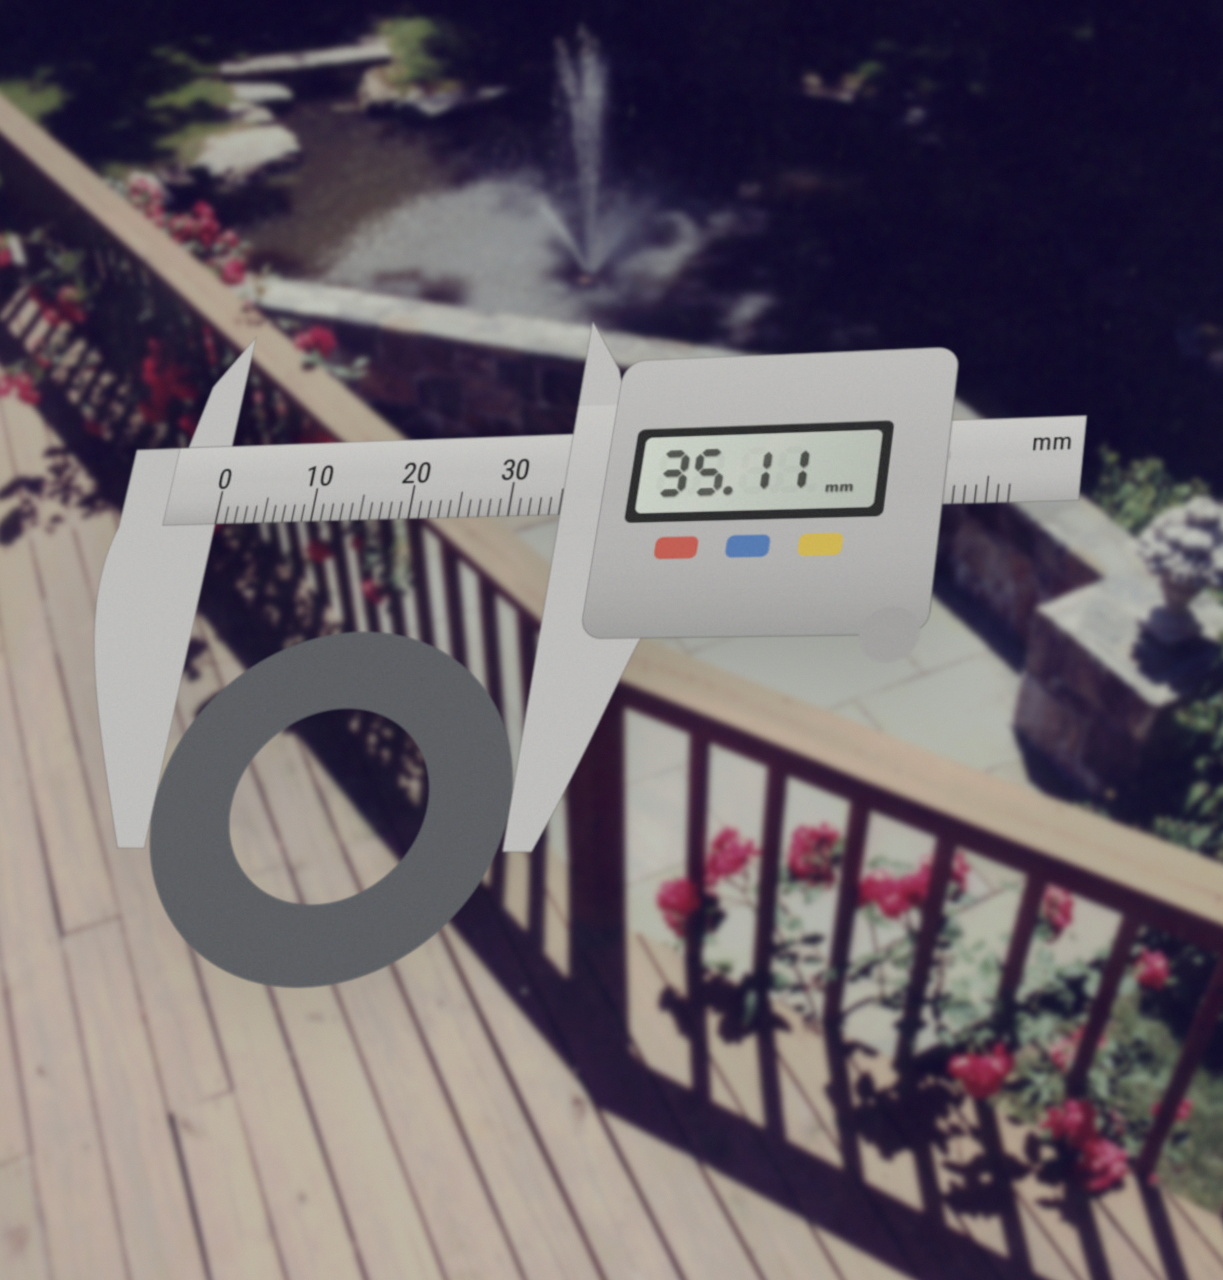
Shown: 35.11 mm
